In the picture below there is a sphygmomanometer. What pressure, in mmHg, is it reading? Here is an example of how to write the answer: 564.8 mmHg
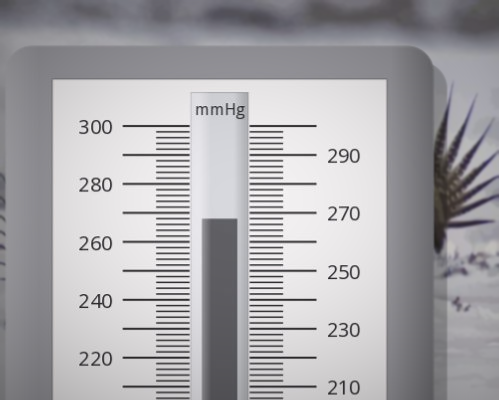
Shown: 268 mmHg
